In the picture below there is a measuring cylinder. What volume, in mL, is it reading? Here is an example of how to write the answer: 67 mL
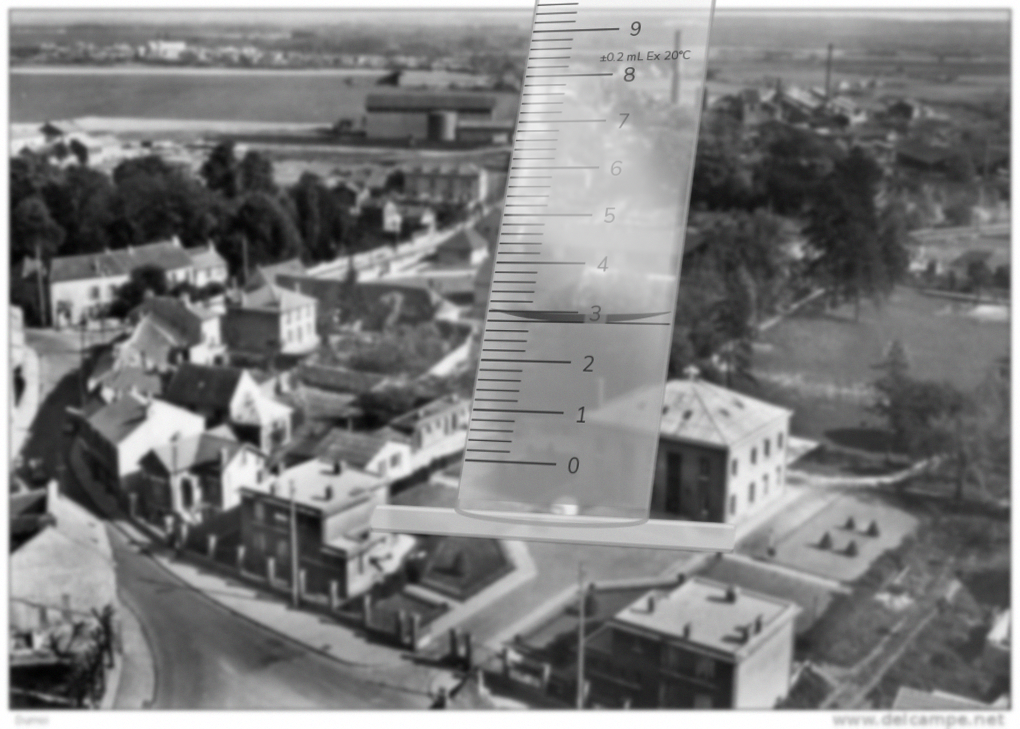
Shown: 2.8 mL
